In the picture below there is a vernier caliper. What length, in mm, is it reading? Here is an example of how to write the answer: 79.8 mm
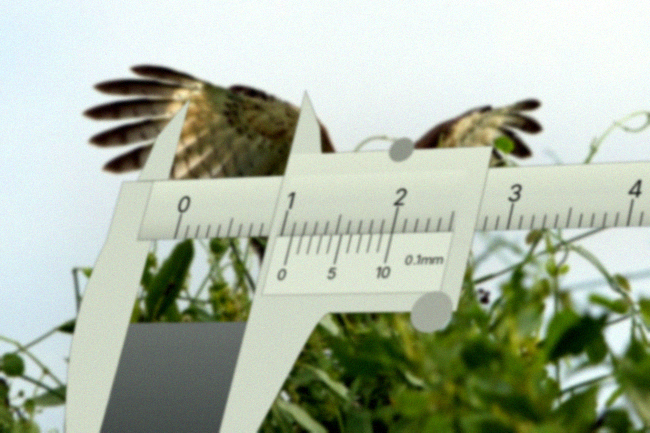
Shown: 11.0 mm
